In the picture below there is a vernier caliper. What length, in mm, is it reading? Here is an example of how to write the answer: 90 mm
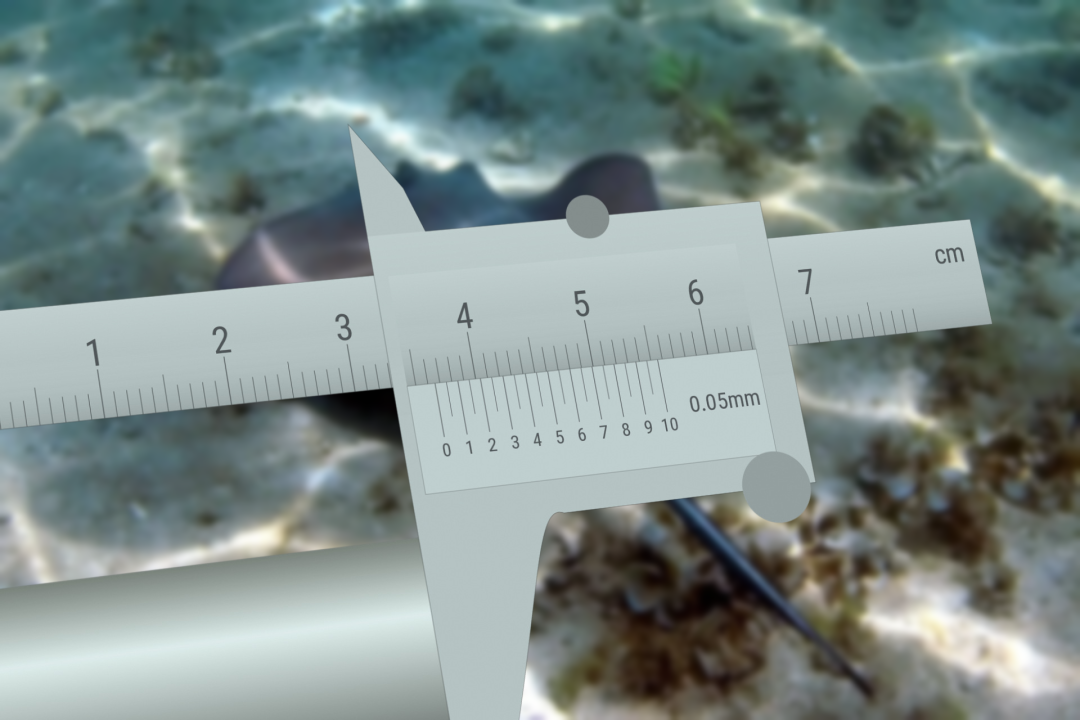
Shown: 36.6 mm
